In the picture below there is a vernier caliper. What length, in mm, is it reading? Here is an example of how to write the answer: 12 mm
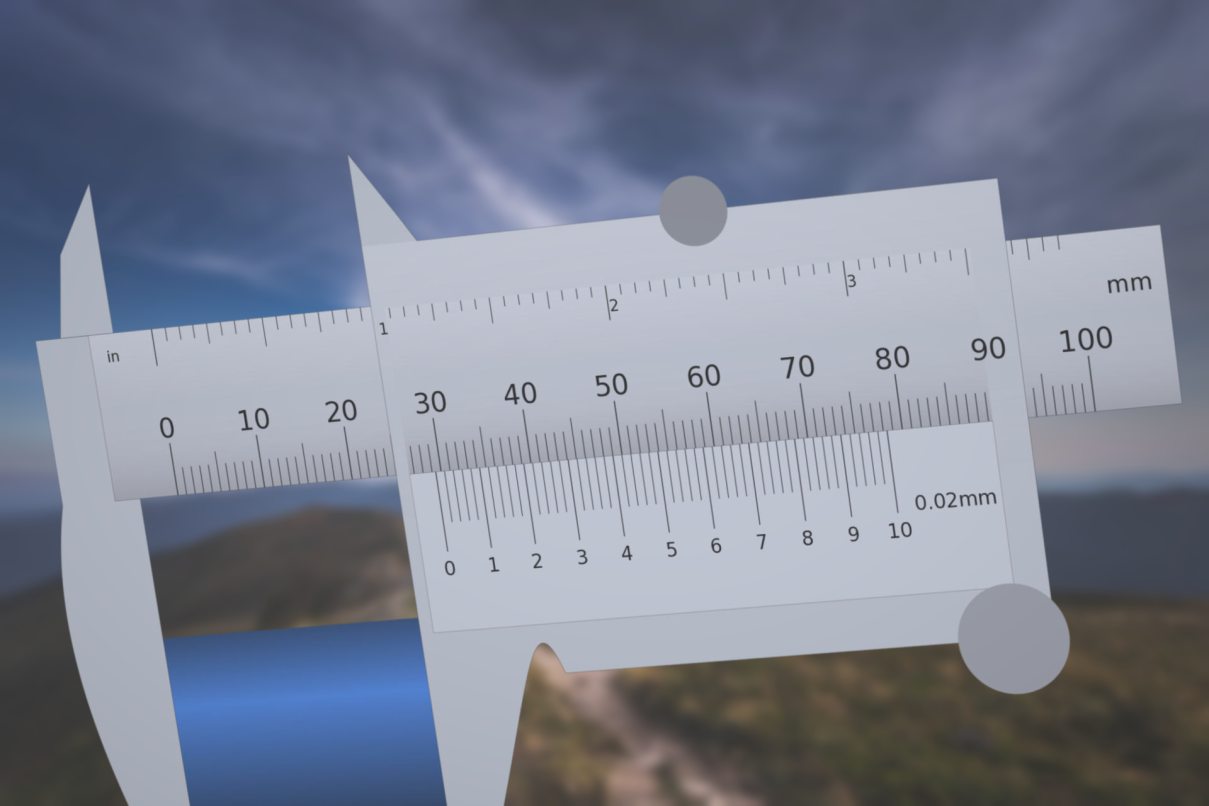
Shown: 29.4 mm
